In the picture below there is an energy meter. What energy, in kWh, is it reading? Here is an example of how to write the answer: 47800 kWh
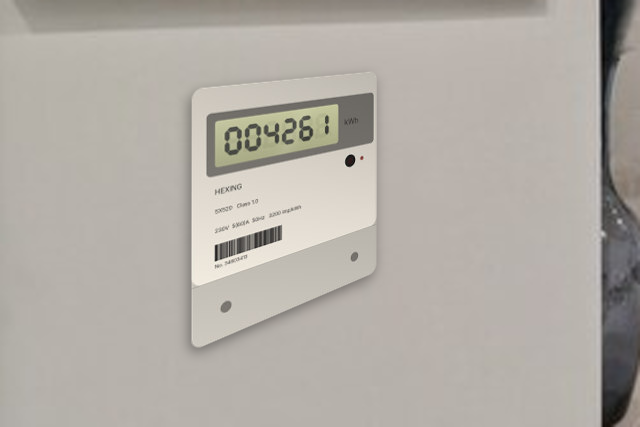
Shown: 4261 kWh
